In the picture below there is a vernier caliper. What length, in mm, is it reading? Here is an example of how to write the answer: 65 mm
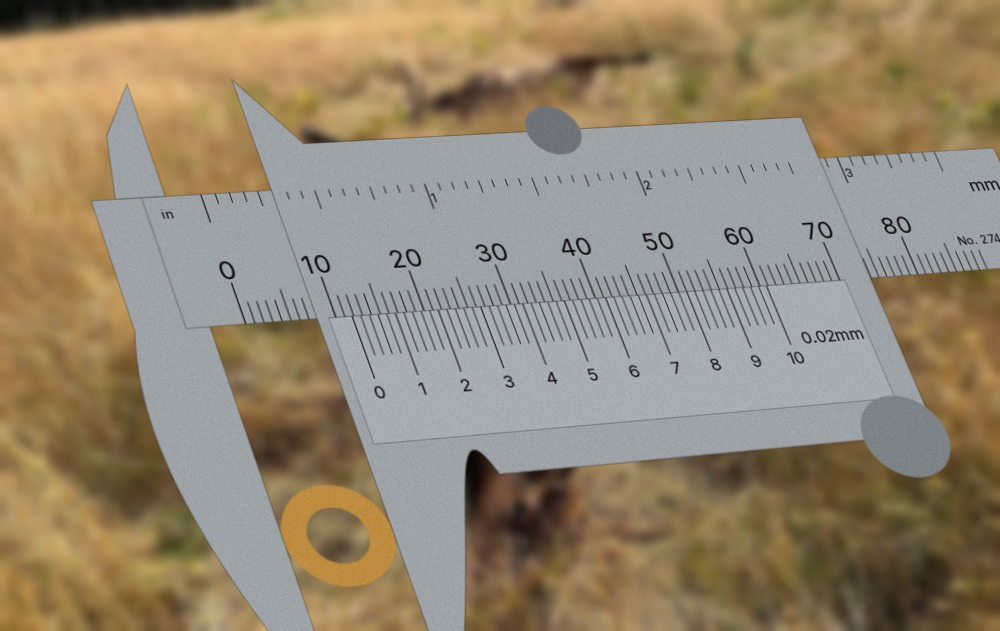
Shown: 11.8 mm
